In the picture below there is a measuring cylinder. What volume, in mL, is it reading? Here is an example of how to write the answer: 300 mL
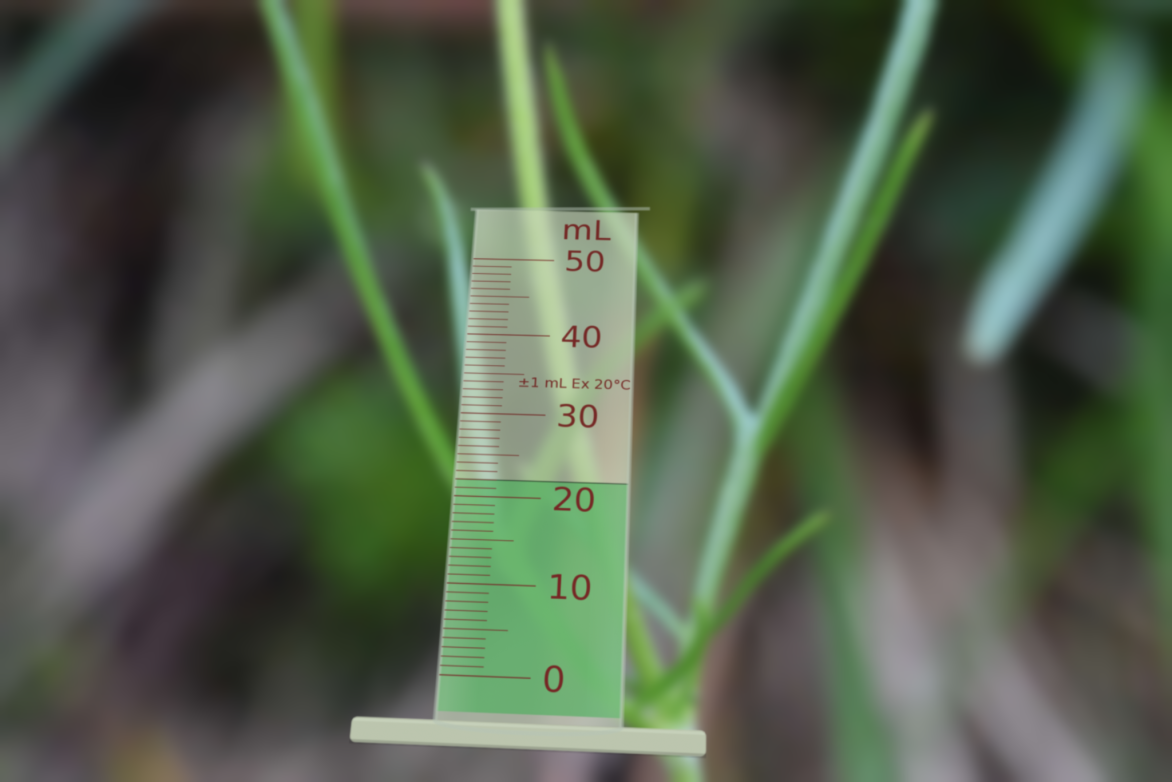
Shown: 22 mL
